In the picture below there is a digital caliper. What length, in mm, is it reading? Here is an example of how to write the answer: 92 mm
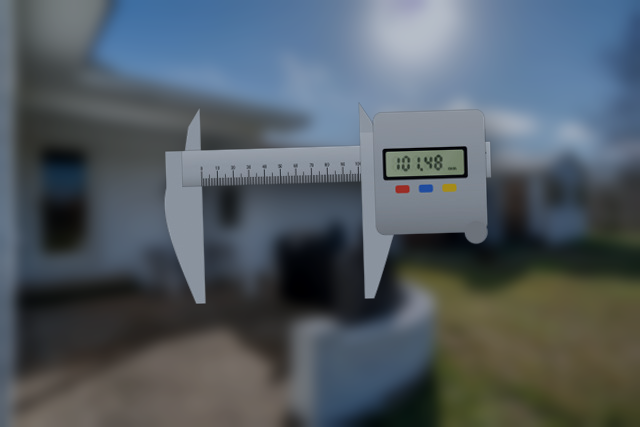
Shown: 101.48 mm
